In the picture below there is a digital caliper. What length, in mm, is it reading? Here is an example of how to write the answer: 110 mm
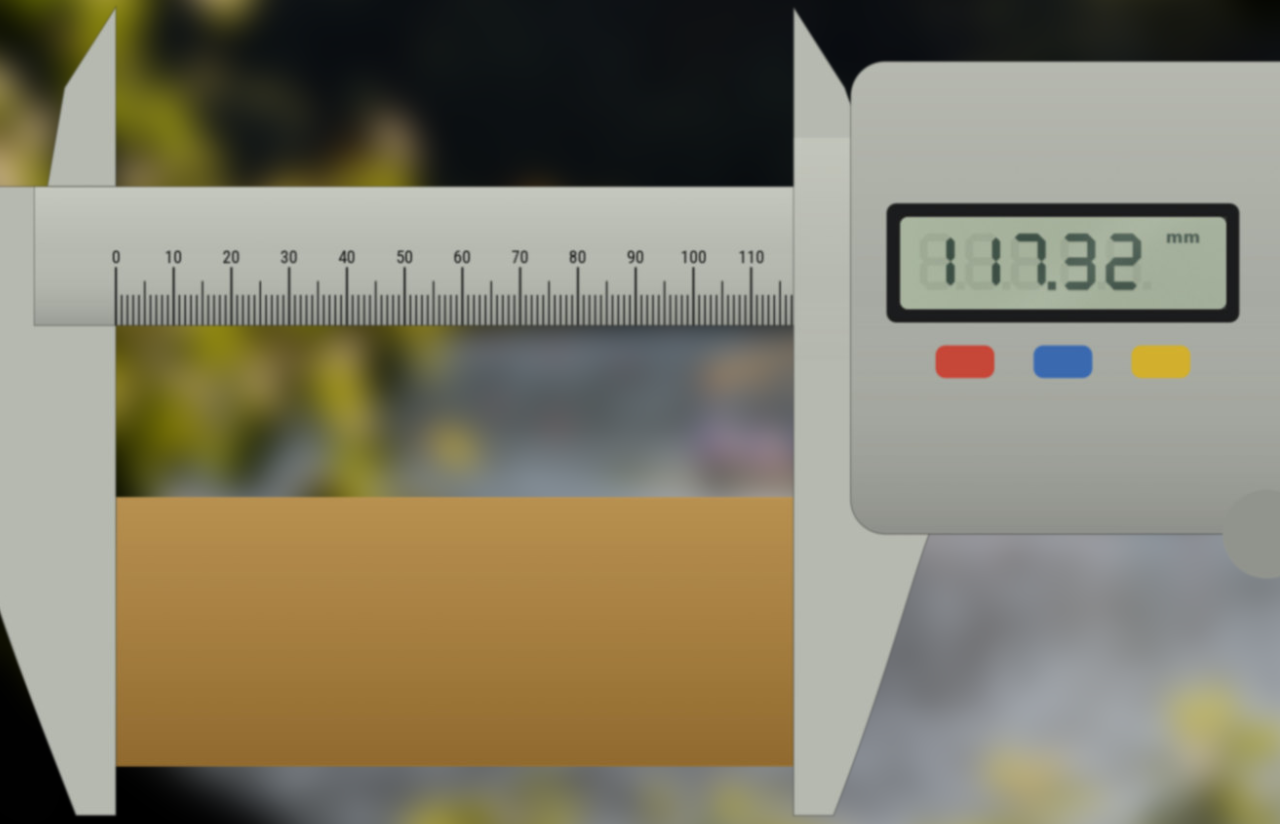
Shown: 117.32 mm
